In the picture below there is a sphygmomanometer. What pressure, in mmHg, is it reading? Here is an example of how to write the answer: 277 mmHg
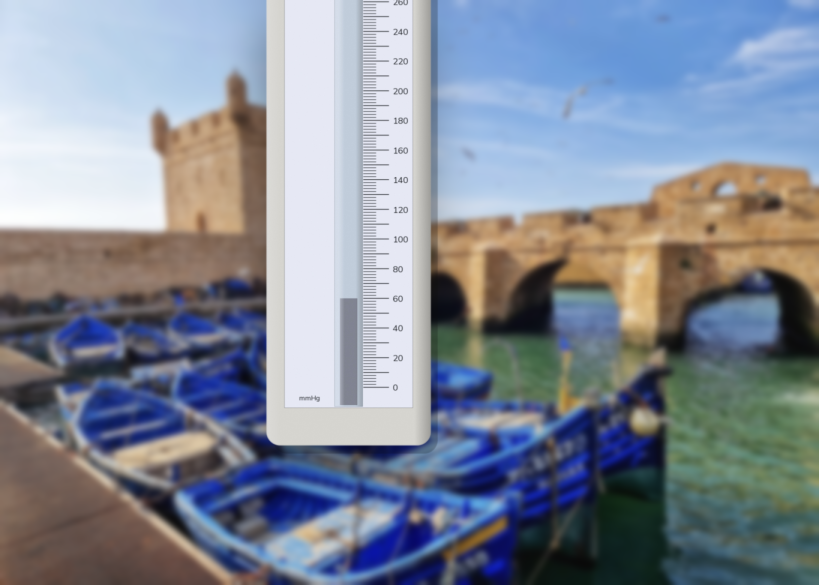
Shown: 60 mmHg
